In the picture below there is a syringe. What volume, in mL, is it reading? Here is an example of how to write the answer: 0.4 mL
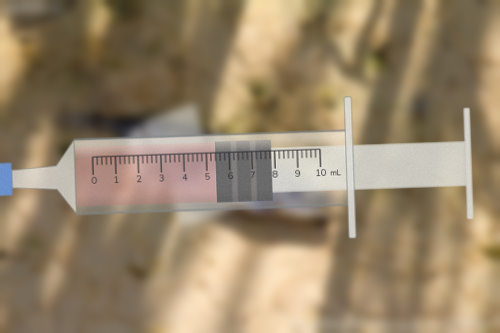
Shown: 5.4 mL
